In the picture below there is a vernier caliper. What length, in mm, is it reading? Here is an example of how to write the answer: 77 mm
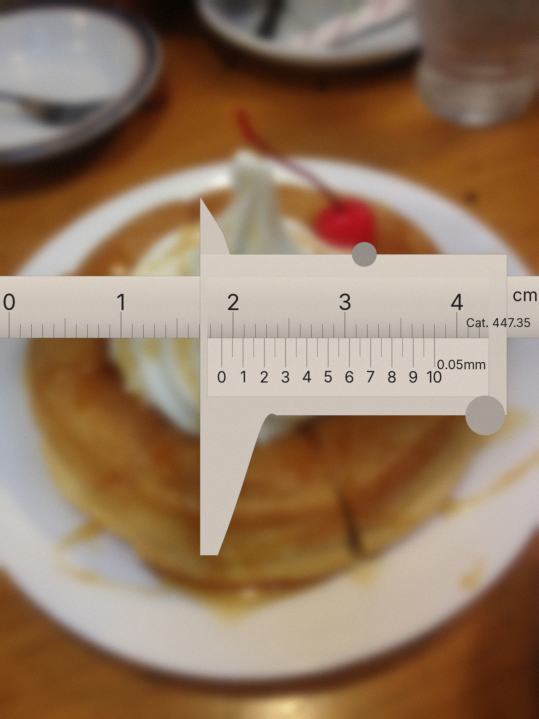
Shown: 19.0 mm
